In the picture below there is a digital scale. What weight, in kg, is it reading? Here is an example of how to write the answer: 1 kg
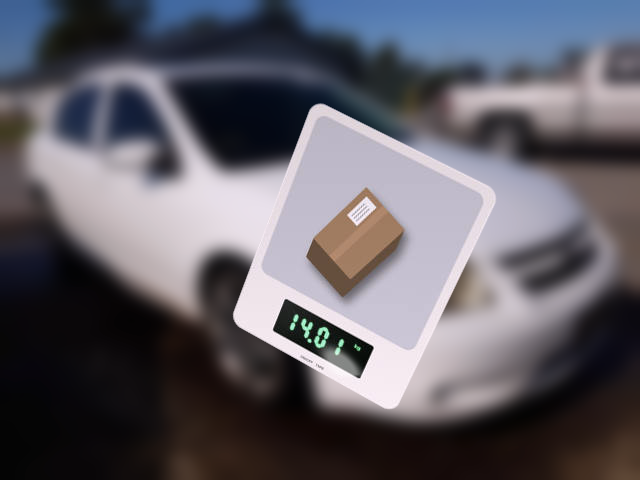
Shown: 14.01 kg
